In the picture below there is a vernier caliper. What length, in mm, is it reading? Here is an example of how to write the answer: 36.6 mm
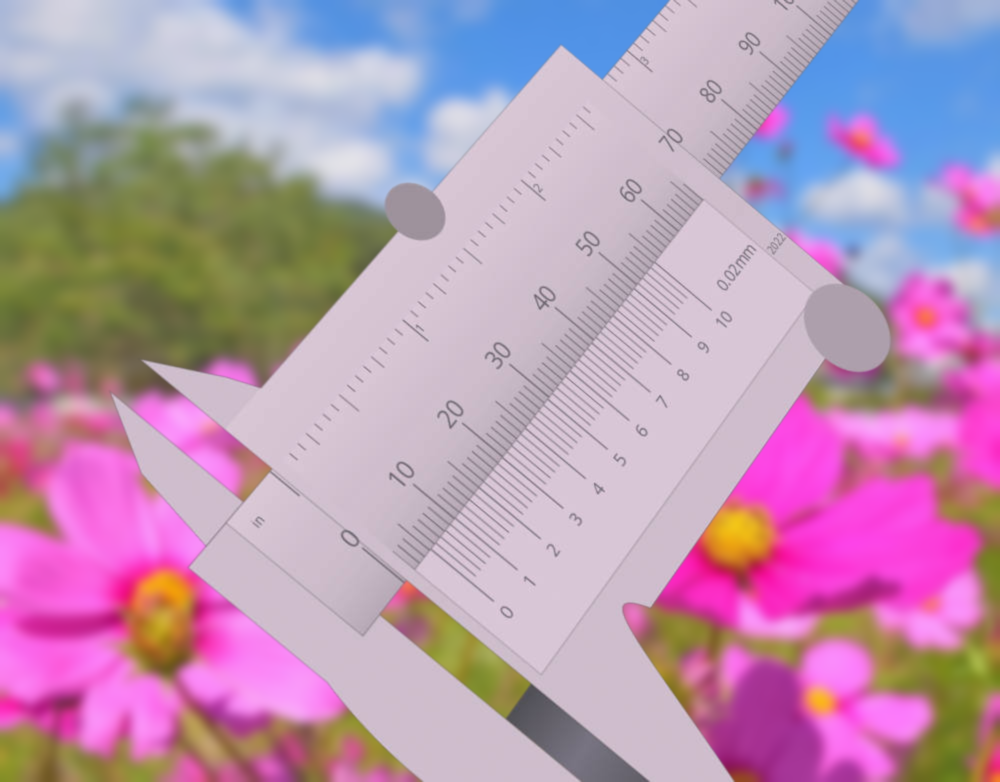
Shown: 5.2 mm
